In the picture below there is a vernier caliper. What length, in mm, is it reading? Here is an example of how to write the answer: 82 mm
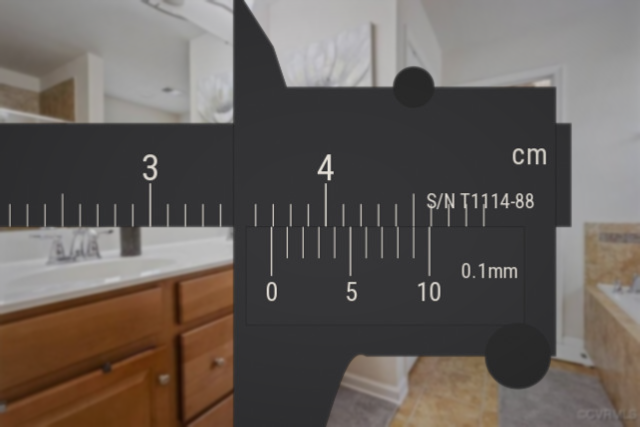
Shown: 36.9 mm
